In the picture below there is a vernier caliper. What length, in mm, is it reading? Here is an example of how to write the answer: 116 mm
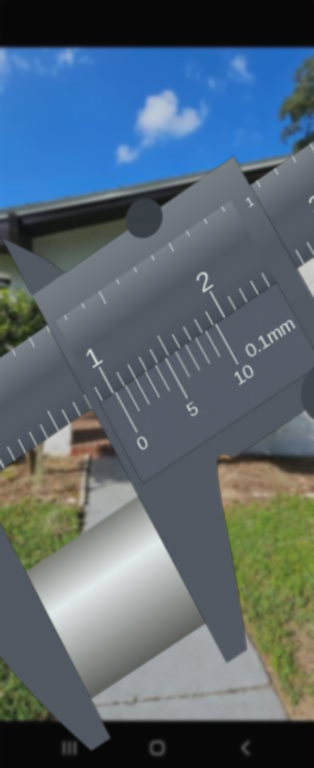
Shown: 10.2 mm
